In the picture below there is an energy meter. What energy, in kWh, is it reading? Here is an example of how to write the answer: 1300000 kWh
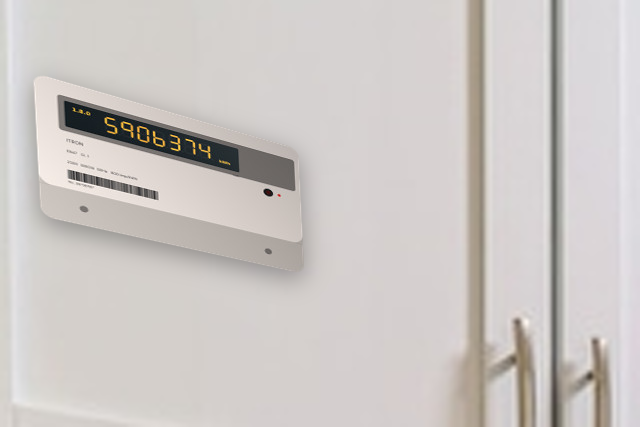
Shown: 5906374 kWh
